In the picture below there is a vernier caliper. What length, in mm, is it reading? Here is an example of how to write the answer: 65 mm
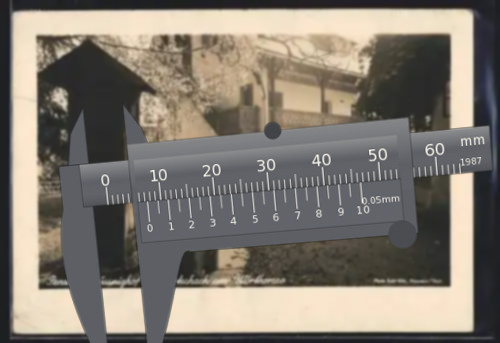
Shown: 7.5 mm
